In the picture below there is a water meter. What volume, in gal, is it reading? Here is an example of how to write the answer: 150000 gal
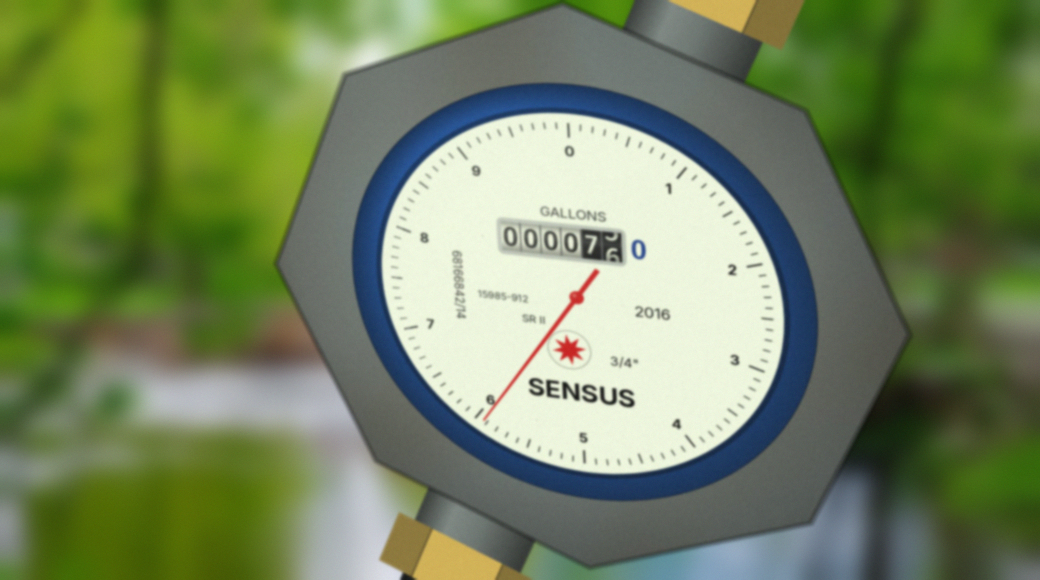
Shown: 755.9 gal
